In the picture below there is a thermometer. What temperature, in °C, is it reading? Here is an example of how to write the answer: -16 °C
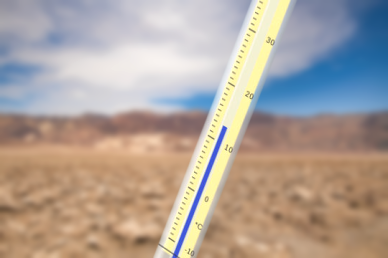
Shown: 13 °C
